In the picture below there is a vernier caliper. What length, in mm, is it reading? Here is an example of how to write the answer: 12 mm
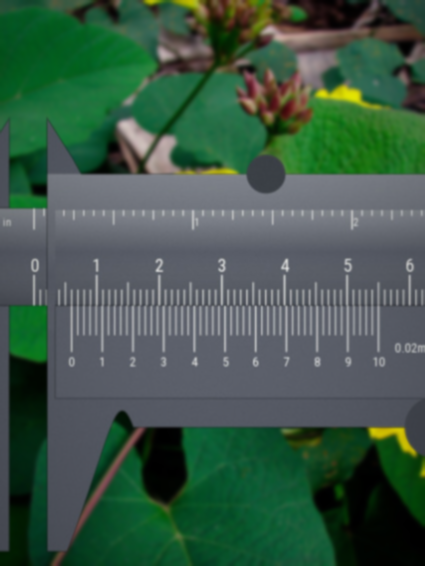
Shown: 6.0 mm
